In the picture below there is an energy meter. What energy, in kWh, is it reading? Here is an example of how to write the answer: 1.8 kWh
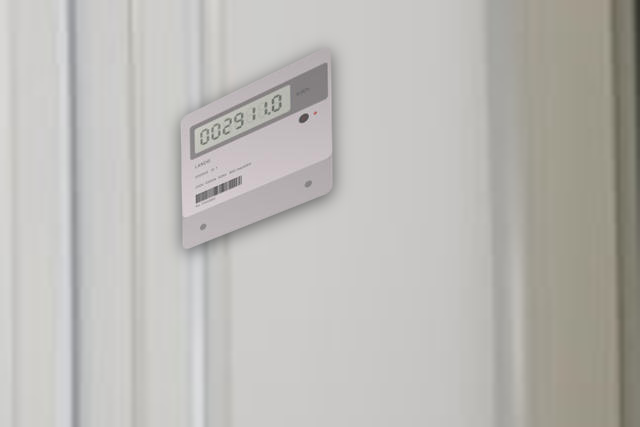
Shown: 2911.0 kWh
